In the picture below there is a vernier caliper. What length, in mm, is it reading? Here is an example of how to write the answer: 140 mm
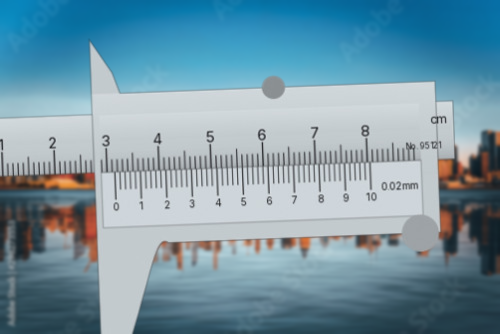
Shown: 31.5 mm
